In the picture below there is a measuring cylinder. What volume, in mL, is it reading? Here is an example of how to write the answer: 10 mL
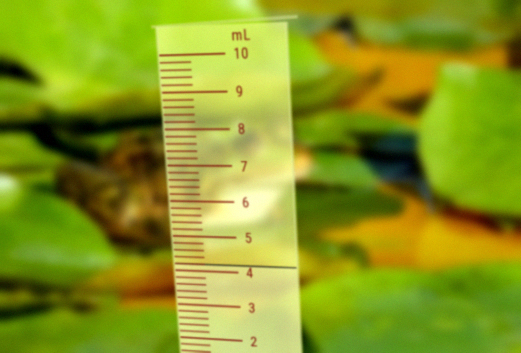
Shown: 4.2 mL
